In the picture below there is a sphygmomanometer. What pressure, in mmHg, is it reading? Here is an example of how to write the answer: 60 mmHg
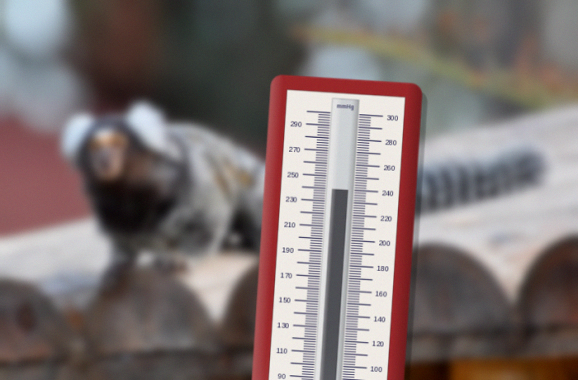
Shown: 240 mmHg
